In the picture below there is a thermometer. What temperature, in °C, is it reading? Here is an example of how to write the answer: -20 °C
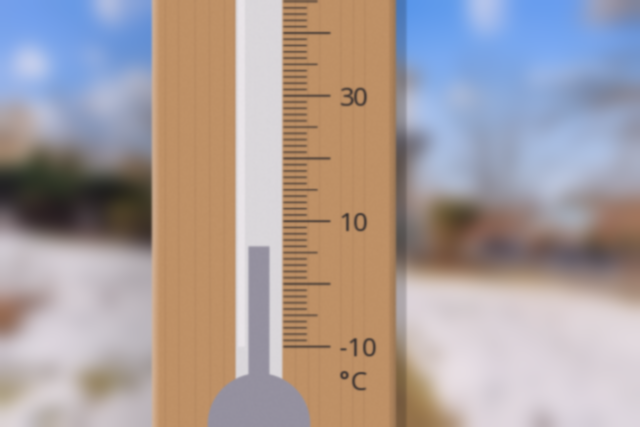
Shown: 6 °C
